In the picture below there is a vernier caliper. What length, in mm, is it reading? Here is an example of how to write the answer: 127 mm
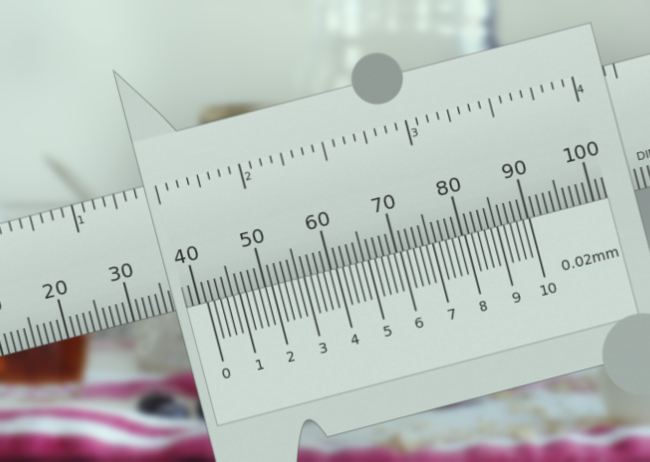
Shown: 41.2 mm
